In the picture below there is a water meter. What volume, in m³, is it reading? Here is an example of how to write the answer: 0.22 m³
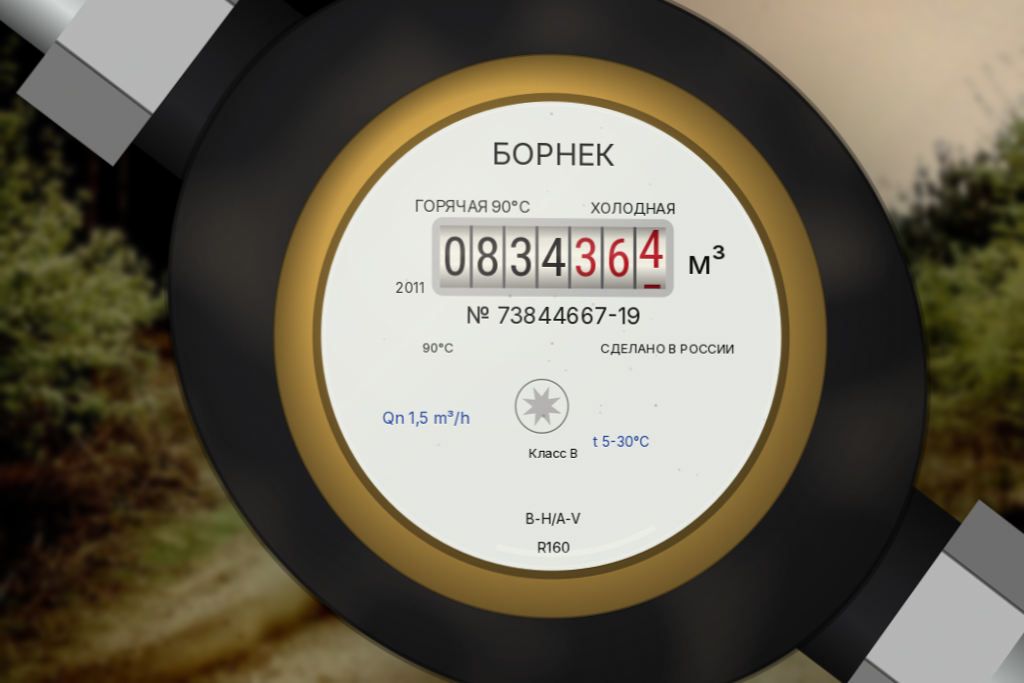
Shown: 834.364 m³
